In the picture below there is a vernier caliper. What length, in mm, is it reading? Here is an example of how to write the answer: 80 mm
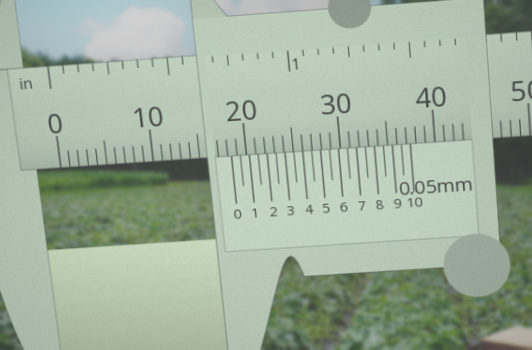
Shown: 18.4 mm
